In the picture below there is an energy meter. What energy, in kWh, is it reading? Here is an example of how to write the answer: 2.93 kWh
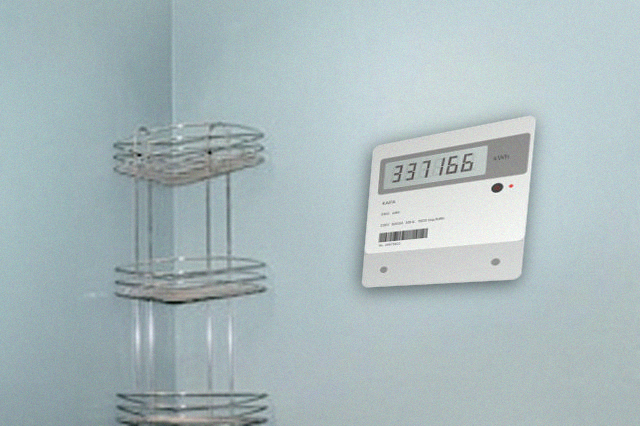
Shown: 337166 kWh
